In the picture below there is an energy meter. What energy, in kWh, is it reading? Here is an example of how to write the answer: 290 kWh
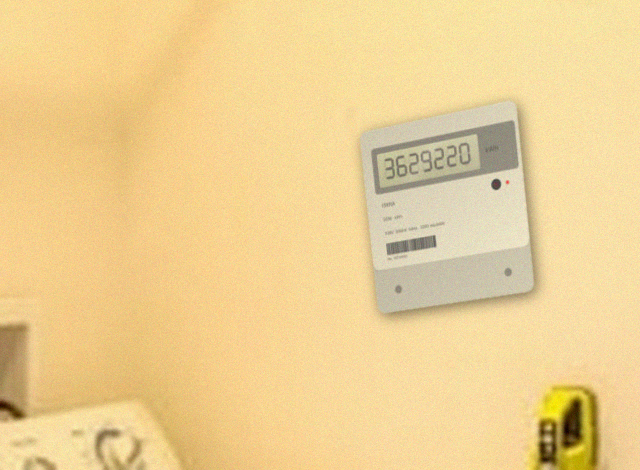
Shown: 3629220 kWh
